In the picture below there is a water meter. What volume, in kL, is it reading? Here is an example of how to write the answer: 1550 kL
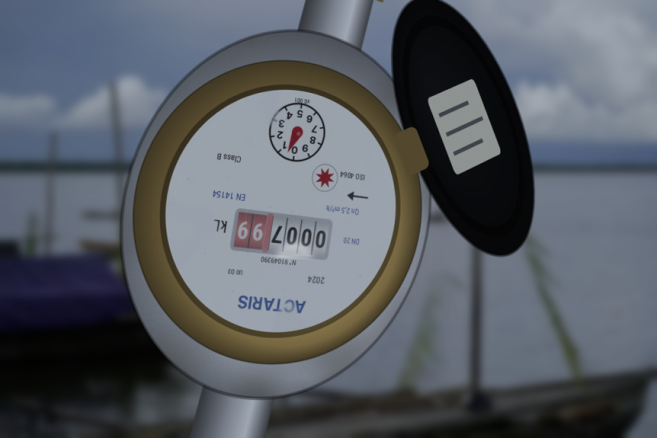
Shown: 7.990 kL
